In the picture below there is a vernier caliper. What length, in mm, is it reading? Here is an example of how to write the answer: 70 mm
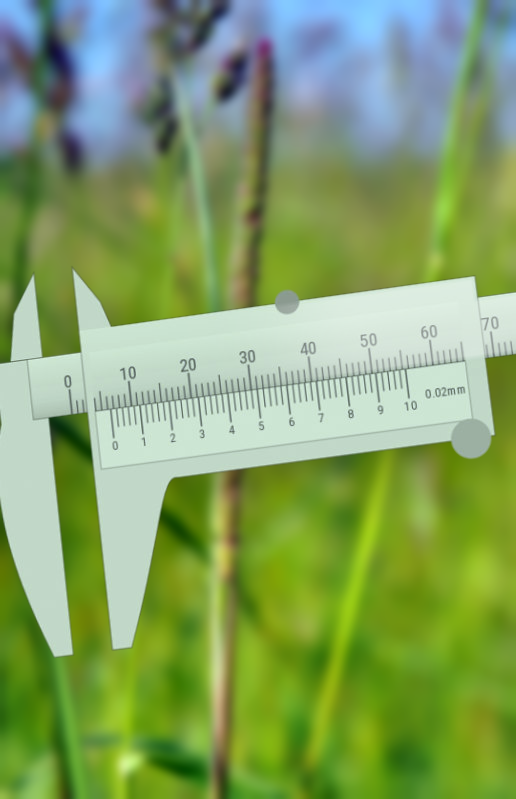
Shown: 6.5 mm
